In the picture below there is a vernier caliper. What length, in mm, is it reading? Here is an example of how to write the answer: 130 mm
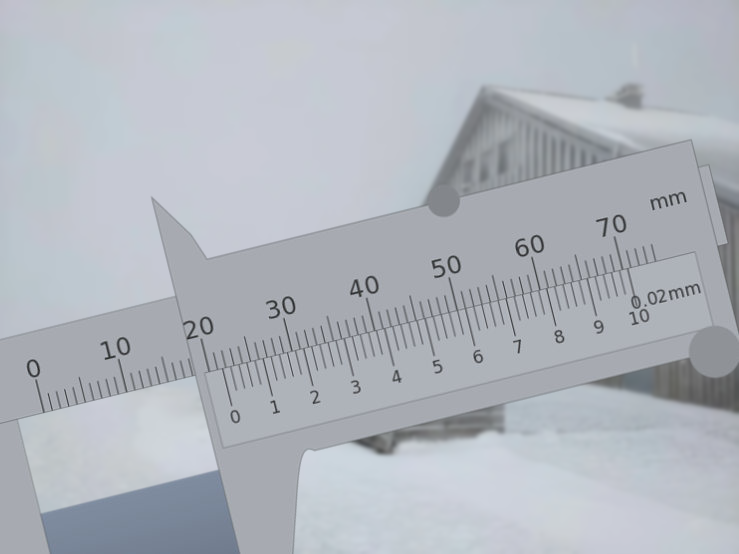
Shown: 21.6 mm
